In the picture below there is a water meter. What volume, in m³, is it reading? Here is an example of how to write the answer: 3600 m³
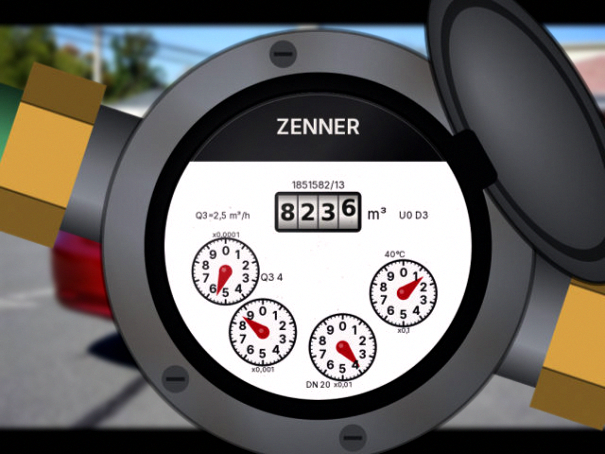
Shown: 8236.1385 m³
